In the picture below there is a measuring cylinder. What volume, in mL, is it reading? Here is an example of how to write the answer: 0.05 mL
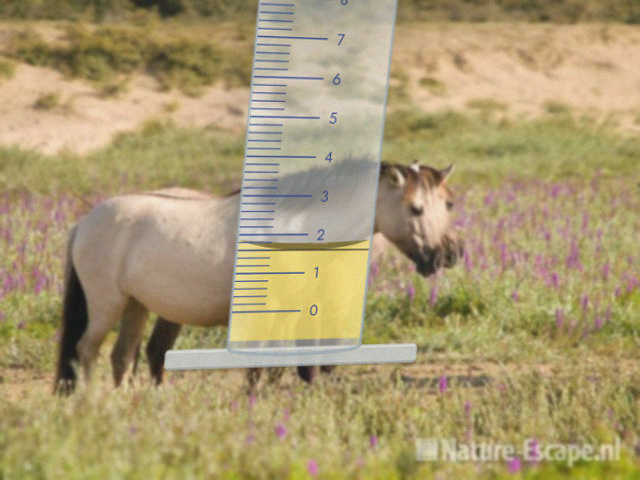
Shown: 1.6 mL
